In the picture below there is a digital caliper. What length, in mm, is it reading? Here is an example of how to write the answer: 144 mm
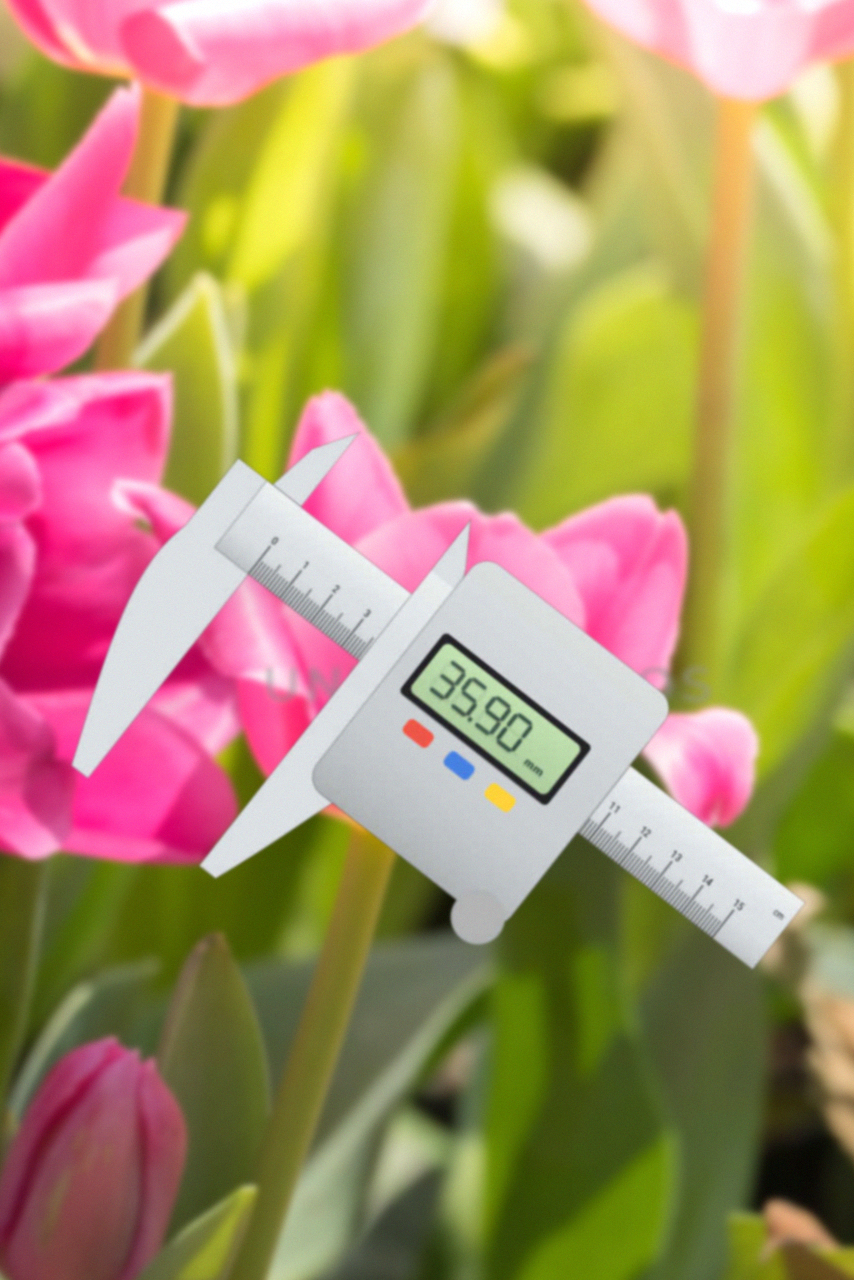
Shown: 35.90 mm
